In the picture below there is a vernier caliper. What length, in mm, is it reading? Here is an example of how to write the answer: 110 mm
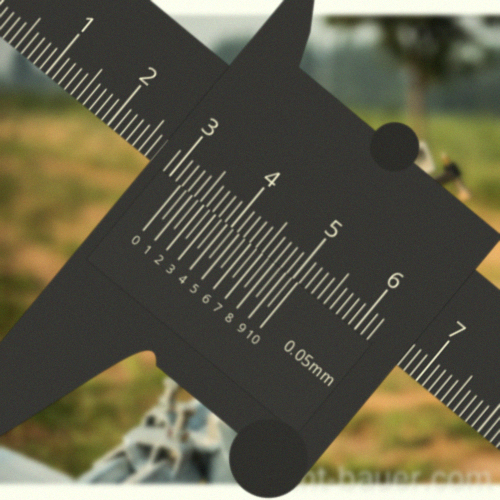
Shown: 31.8 mm
